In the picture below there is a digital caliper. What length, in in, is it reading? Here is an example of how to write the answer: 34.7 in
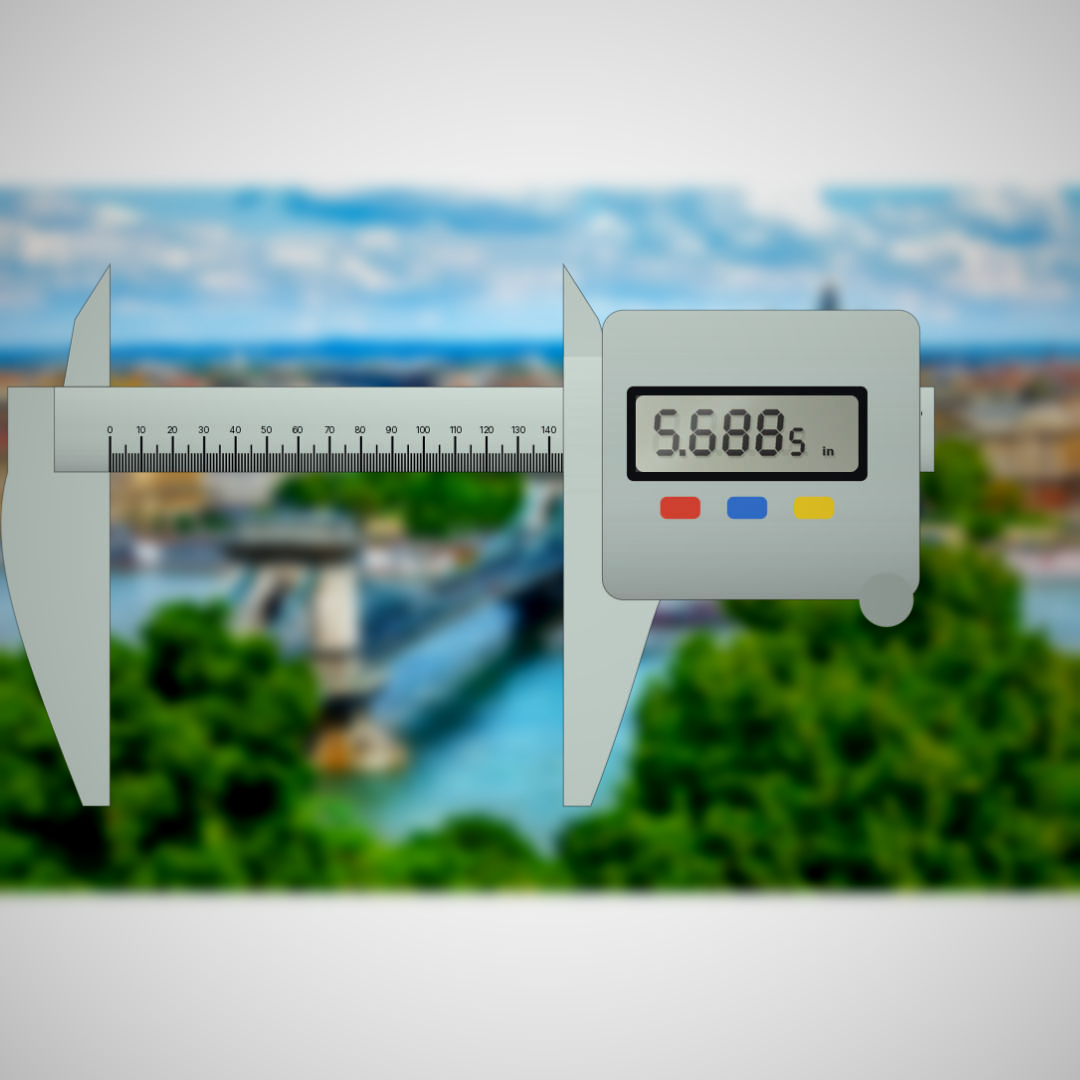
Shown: 5.6885 in
